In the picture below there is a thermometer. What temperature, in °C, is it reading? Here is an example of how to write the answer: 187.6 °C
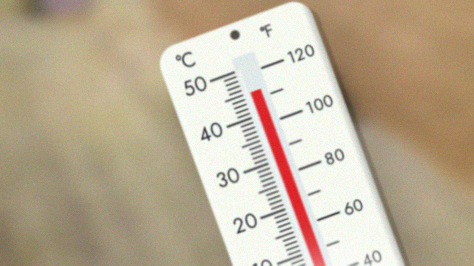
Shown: 45 °C
